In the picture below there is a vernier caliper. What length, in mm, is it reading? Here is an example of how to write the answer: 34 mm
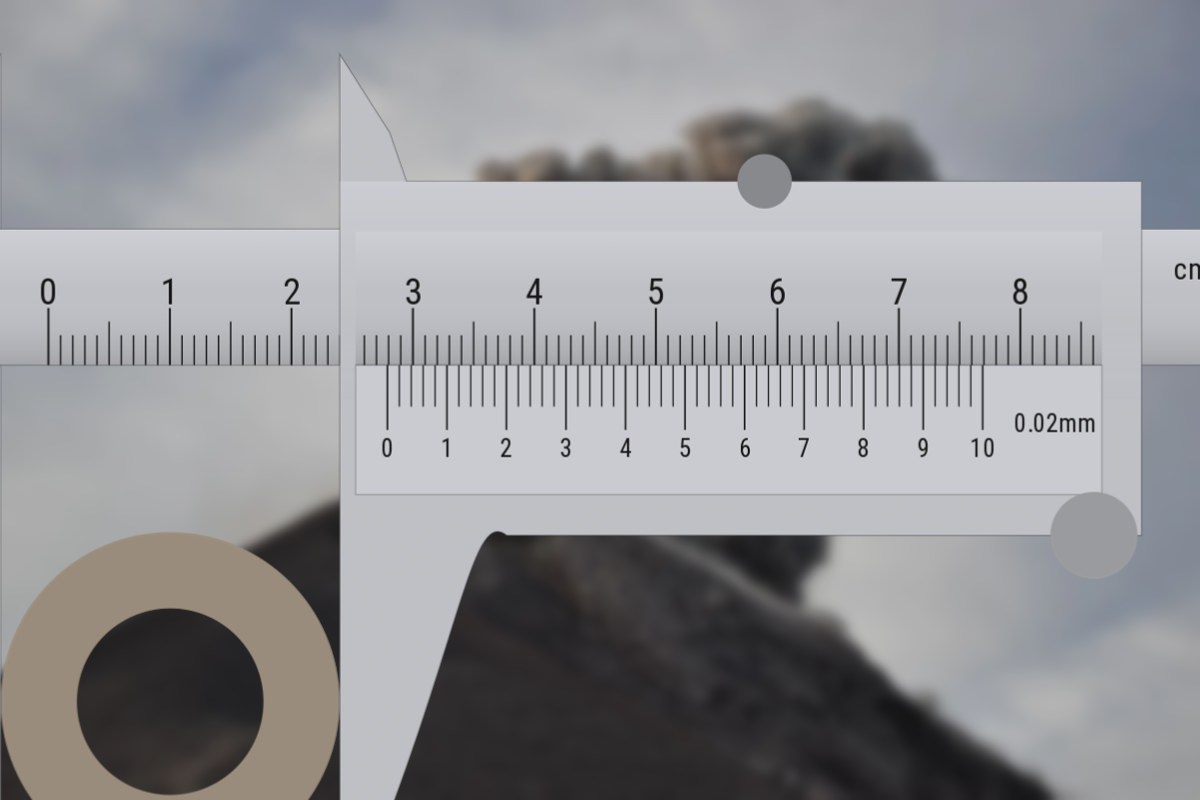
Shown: 27.9 mm
